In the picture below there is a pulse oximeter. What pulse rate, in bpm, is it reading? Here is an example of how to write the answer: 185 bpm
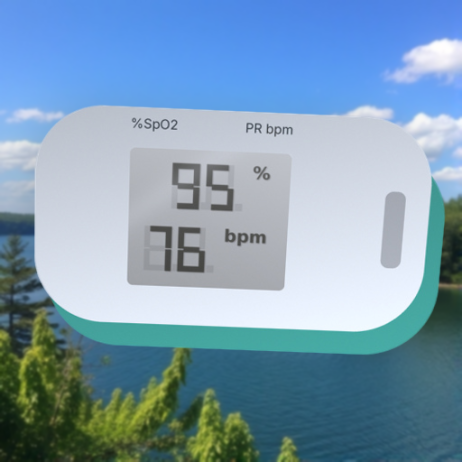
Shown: 76 bpm
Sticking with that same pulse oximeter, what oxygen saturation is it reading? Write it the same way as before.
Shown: 95 %
